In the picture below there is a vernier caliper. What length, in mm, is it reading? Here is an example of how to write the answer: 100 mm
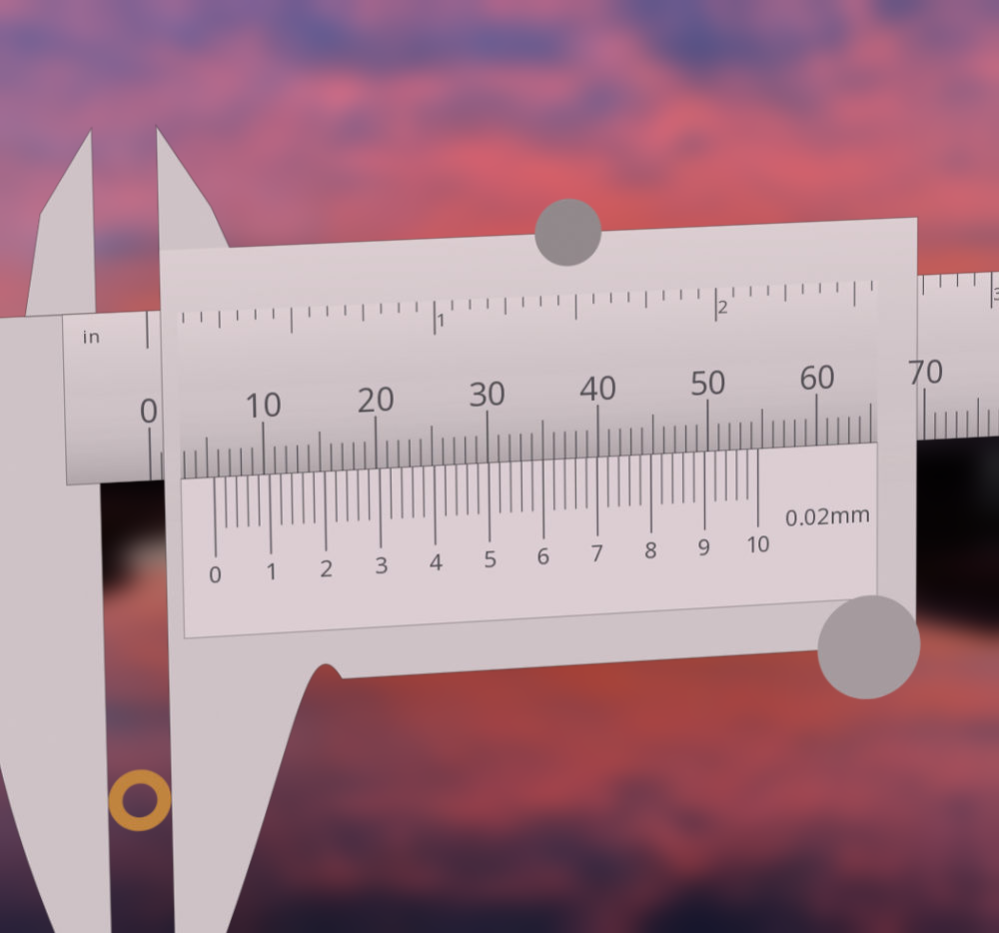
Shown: 5.6 mm
